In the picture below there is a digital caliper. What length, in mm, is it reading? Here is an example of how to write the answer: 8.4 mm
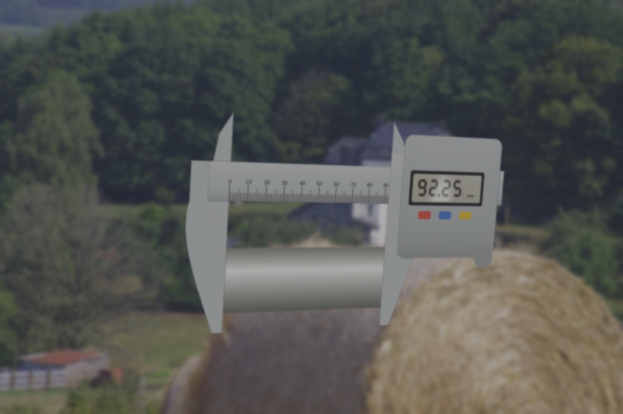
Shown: 92.25 mm
